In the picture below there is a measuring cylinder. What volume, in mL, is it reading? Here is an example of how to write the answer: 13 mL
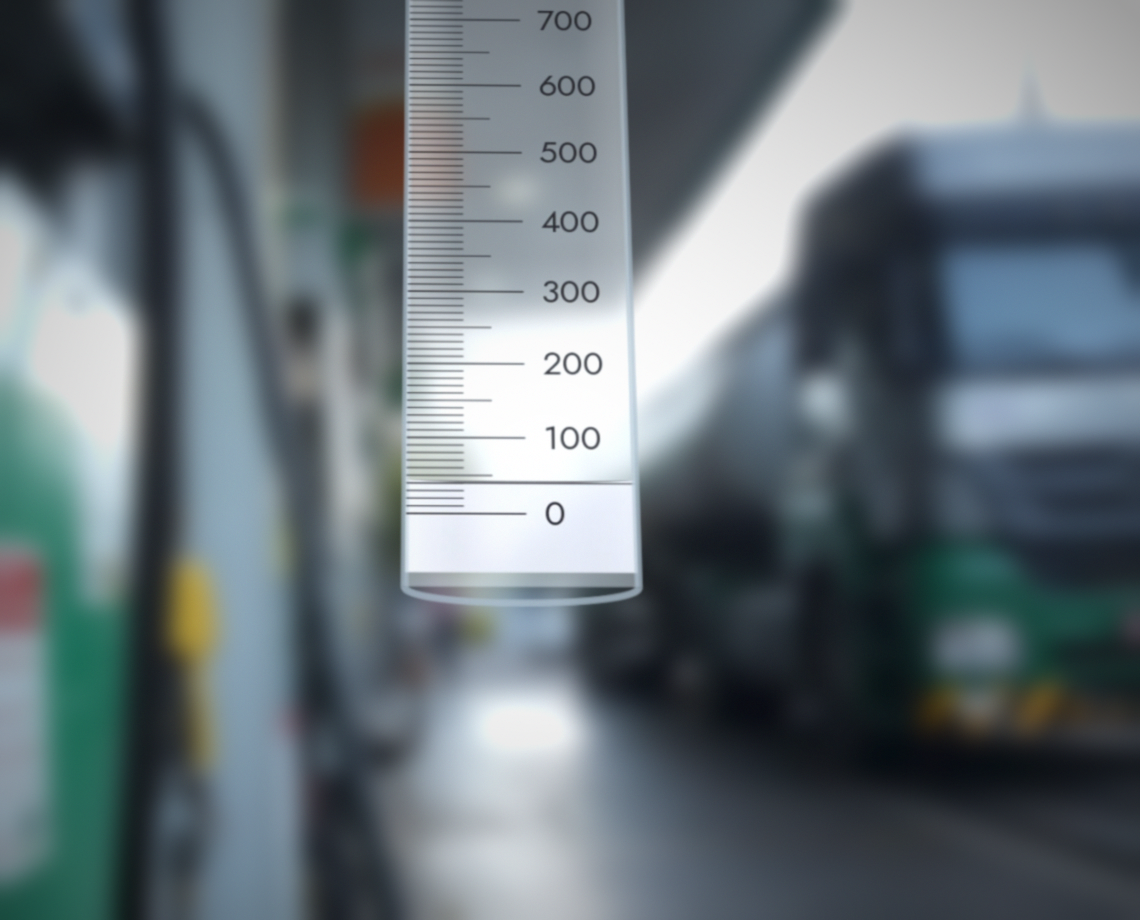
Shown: 40 mL
